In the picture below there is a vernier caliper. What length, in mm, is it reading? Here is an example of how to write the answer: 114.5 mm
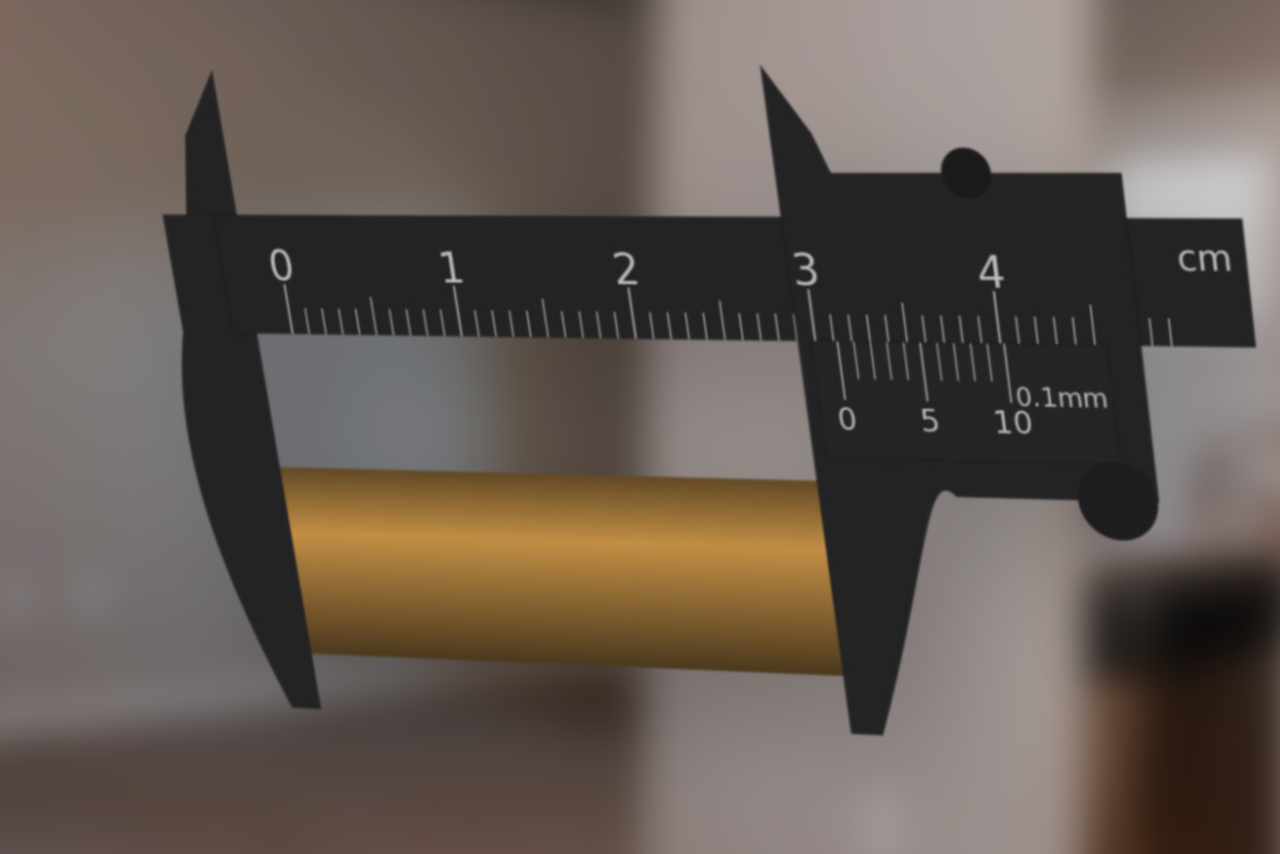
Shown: 31.2 mm
